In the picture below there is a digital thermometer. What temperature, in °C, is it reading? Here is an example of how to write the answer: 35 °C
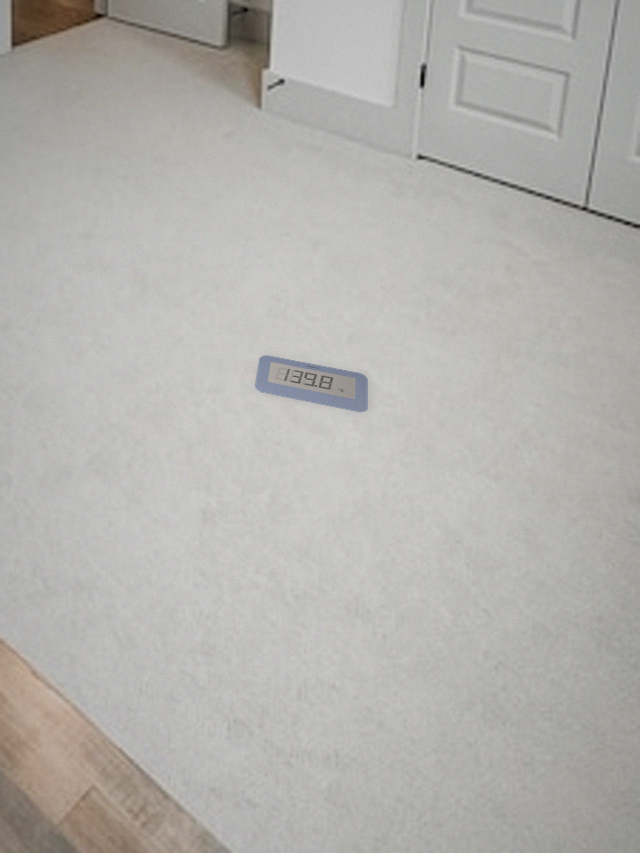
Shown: 139.8 °C
